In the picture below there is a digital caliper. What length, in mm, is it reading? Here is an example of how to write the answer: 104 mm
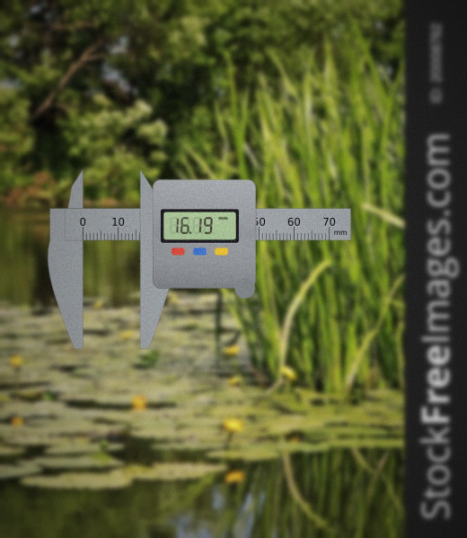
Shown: 16.19 mm
